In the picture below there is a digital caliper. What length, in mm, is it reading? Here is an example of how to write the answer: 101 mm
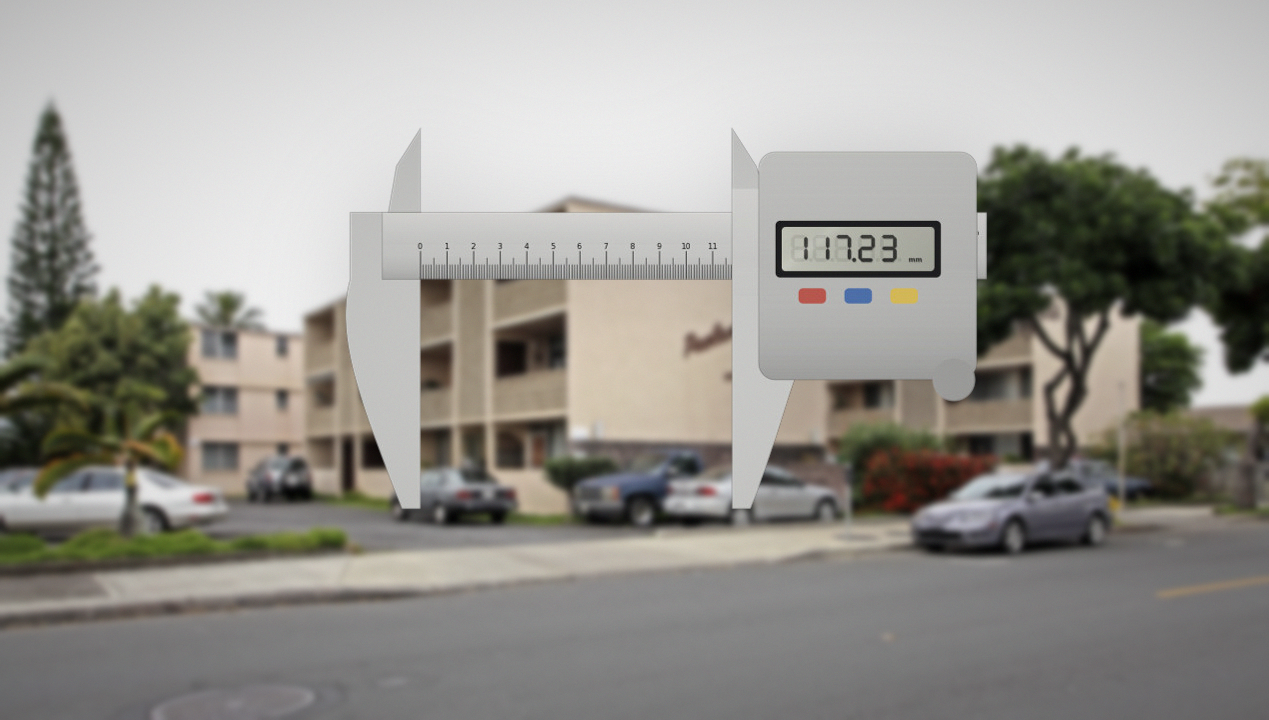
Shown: 117.23 mm
